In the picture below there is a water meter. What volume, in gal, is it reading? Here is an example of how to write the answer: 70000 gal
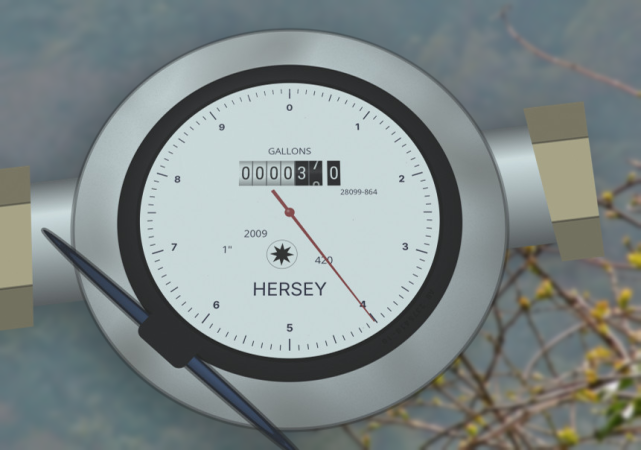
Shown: 374.0 gal
